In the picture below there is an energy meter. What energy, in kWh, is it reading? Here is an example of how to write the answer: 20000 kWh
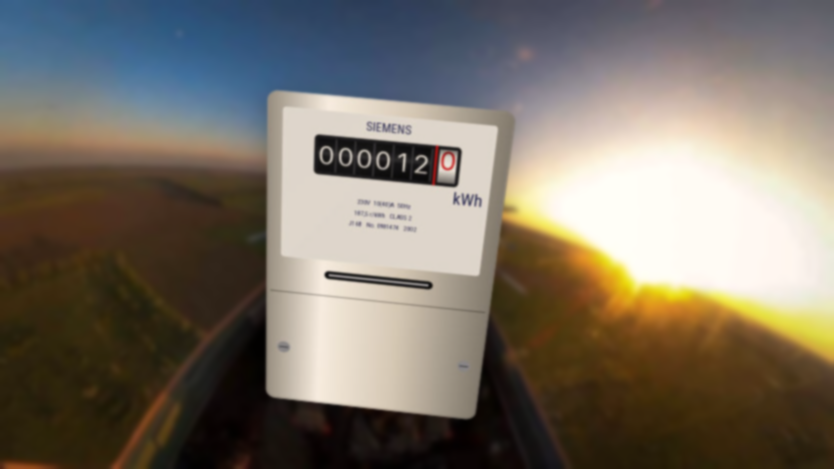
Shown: 12.0 kWh
